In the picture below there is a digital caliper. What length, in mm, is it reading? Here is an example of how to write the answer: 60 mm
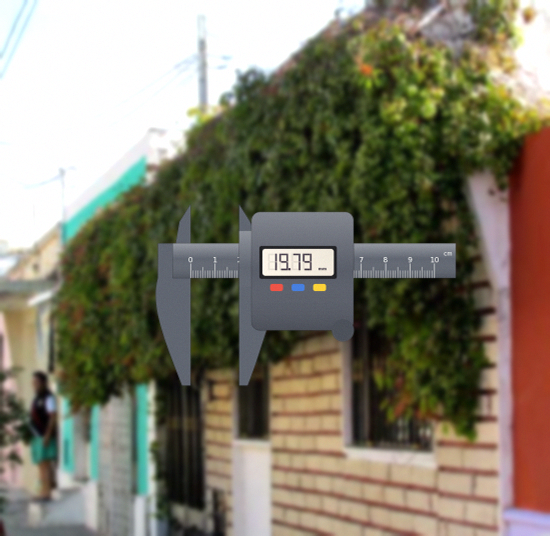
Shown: 19.79 mm
